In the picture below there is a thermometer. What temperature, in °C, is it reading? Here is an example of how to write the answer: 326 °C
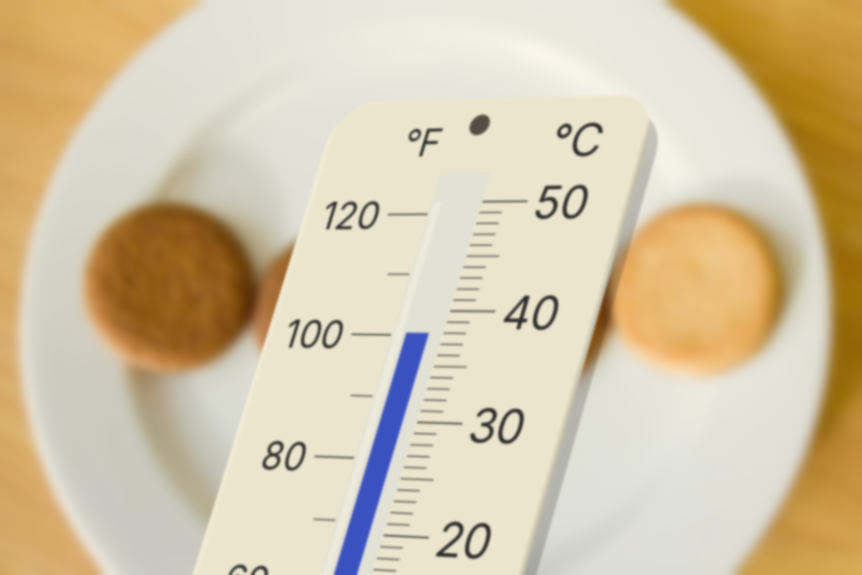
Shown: 38 °C
